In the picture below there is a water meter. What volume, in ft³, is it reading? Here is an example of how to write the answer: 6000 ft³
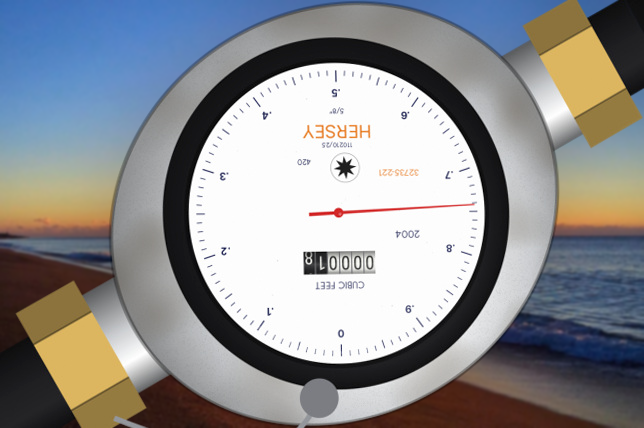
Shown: 17.74 ft³
